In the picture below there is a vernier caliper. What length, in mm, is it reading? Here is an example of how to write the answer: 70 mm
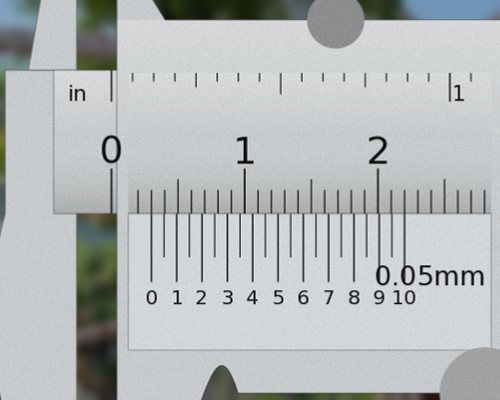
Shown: 3.0 mm
